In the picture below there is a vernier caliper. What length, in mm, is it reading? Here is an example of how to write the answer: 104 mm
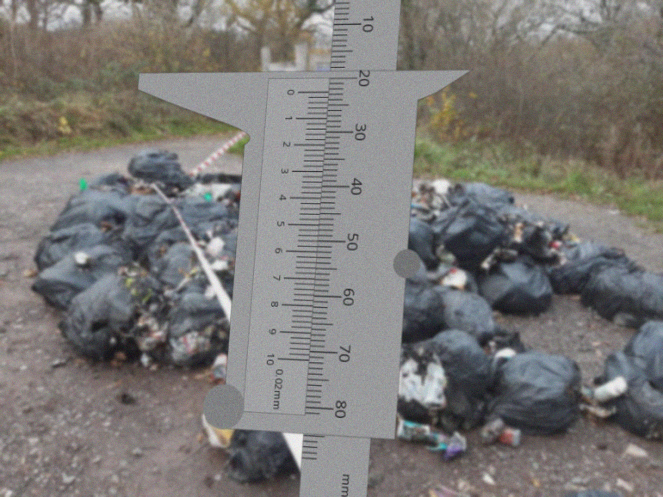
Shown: 22.6 mm
